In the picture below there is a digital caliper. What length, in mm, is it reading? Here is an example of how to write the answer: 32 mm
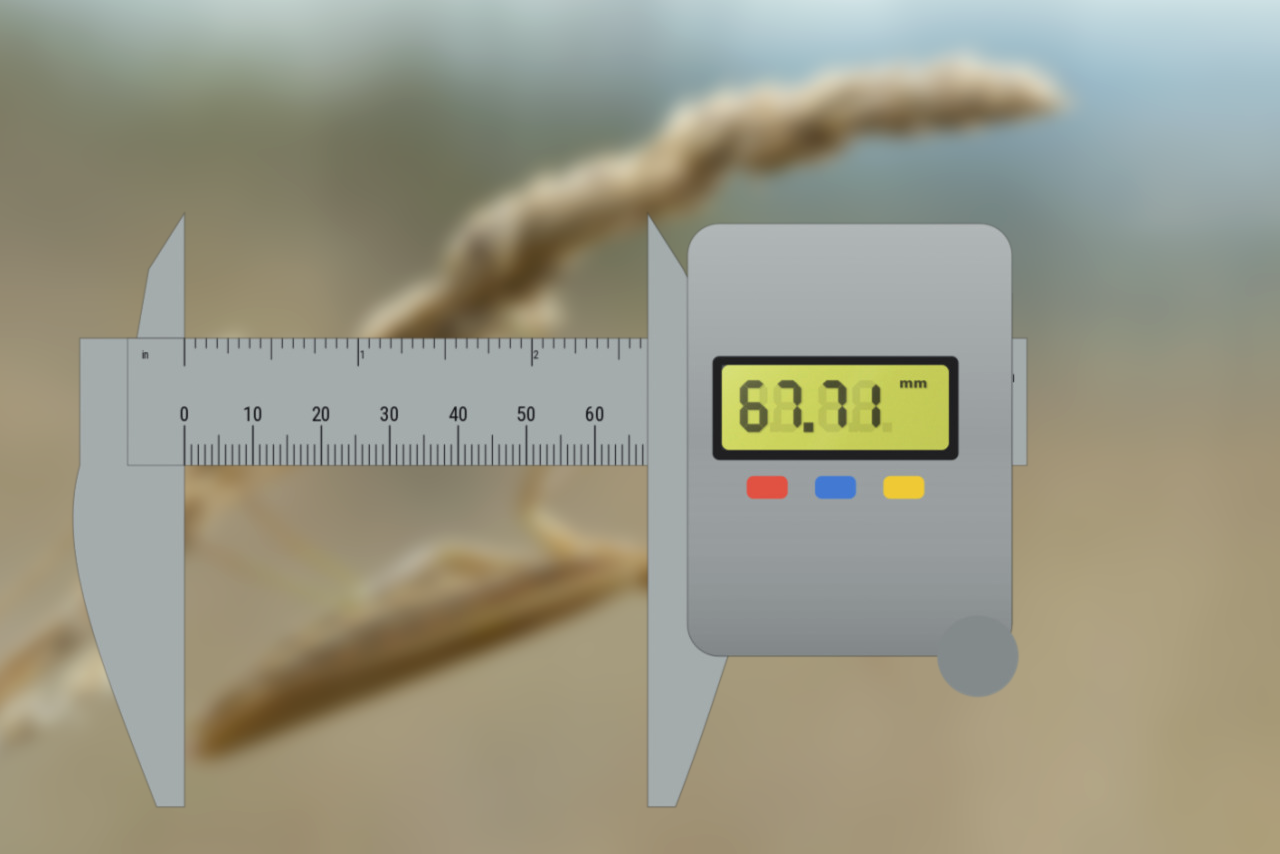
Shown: 67.71 mm
